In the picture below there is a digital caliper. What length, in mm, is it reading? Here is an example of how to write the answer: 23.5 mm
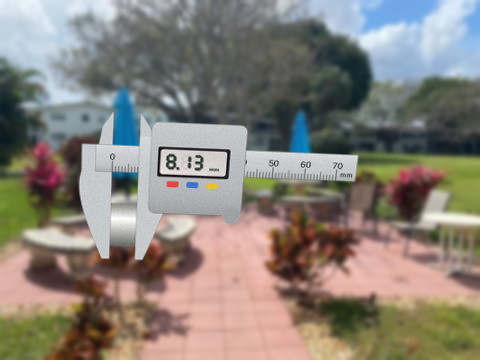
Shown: 8.13 mm
